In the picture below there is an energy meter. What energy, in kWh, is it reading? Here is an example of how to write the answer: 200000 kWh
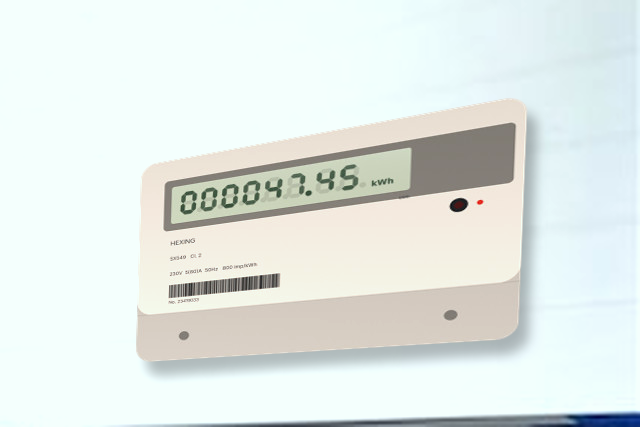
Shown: 47.45 kWh
